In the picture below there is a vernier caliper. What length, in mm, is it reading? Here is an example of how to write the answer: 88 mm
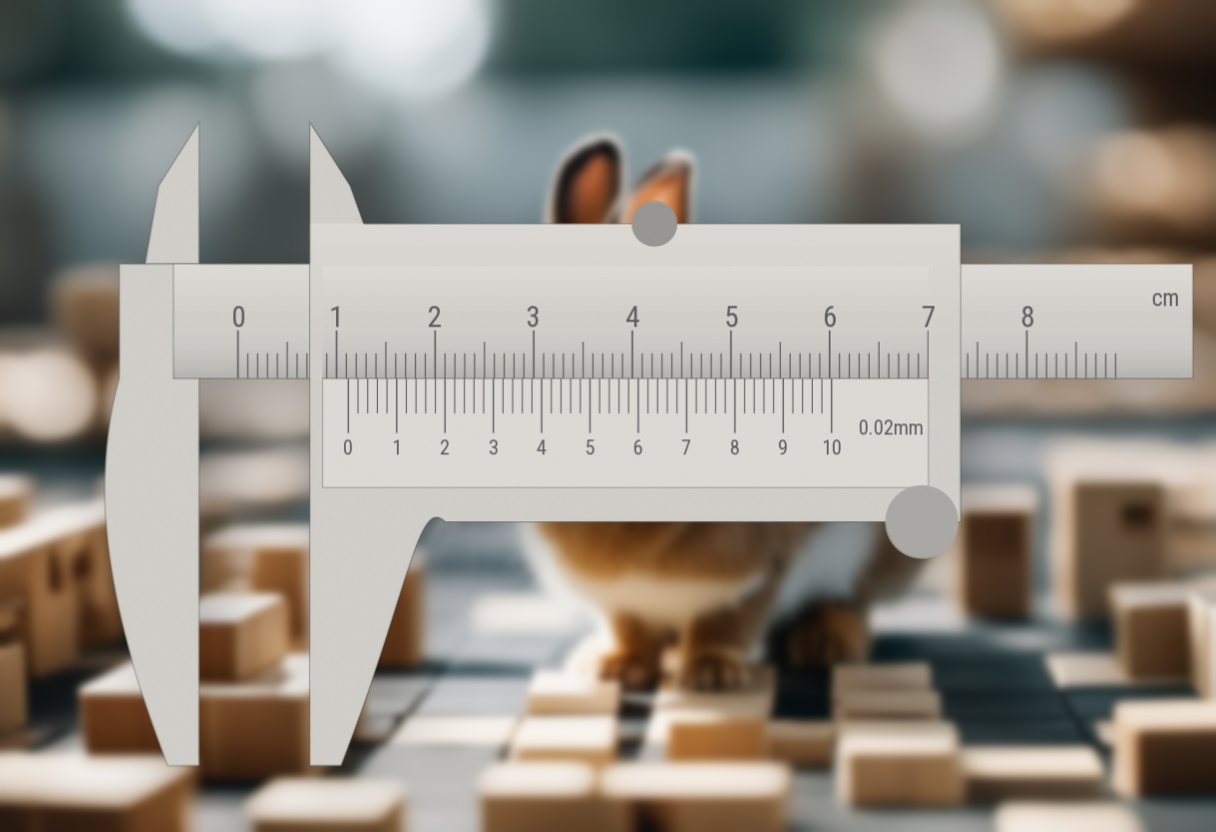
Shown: 11.2 mm
